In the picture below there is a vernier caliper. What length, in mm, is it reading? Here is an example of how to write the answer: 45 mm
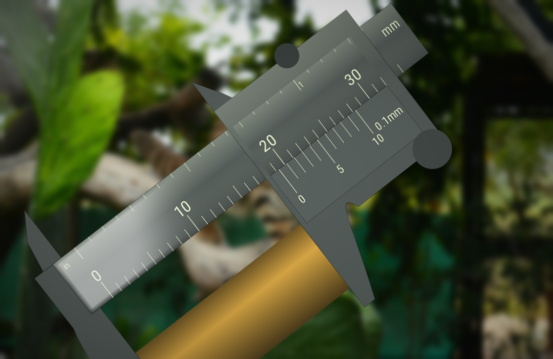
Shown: 19.3 mm
